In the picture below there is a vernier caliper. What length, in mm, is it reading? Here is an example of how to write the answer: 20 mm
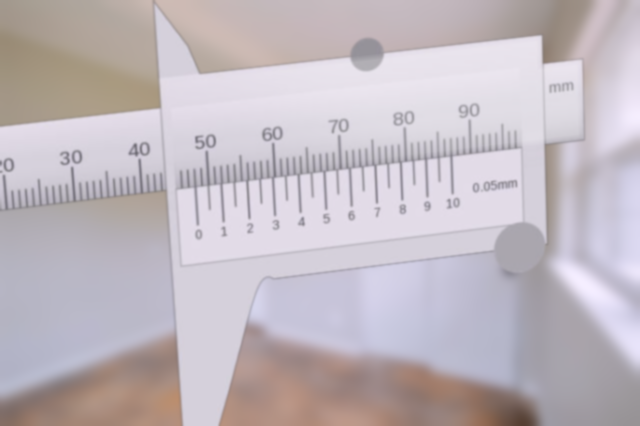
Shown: 48.0 mm
